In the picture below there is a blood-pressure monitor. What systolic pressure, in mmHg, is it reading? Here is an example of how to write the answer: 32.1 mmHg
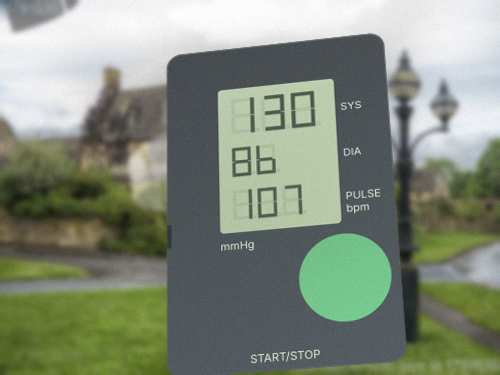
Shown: 130 mmHg
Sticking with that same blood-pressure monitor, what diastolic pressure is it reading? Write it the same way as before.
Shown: 86 mmHg
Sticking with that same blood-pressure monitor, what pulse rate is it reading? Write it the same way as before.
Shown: 107 bpm
